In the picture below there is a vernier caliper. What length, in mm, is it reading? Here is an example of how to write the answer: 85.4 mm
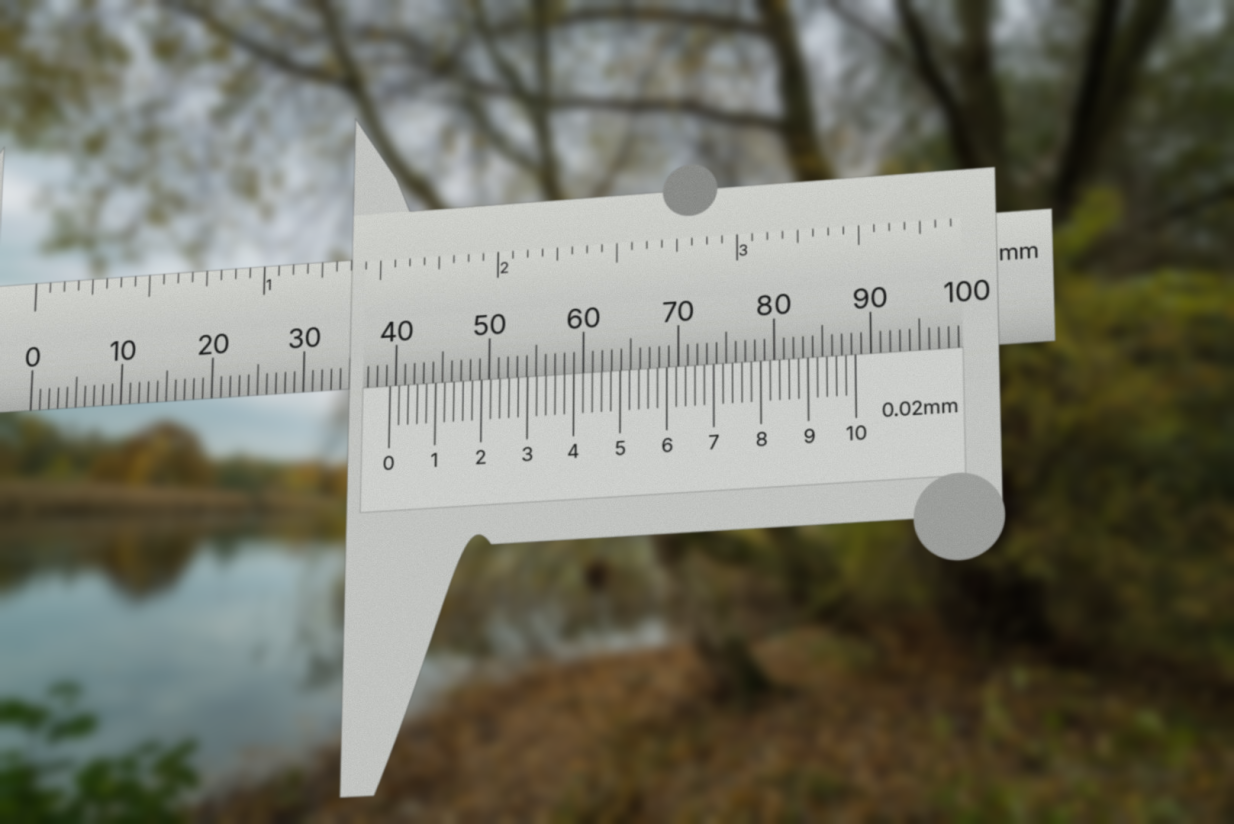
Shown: 39.4 mm
